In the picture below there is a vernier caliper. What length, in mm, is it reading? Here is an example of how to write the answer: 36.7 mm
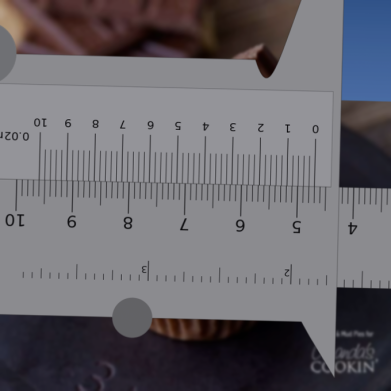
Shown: 47.0 mm
